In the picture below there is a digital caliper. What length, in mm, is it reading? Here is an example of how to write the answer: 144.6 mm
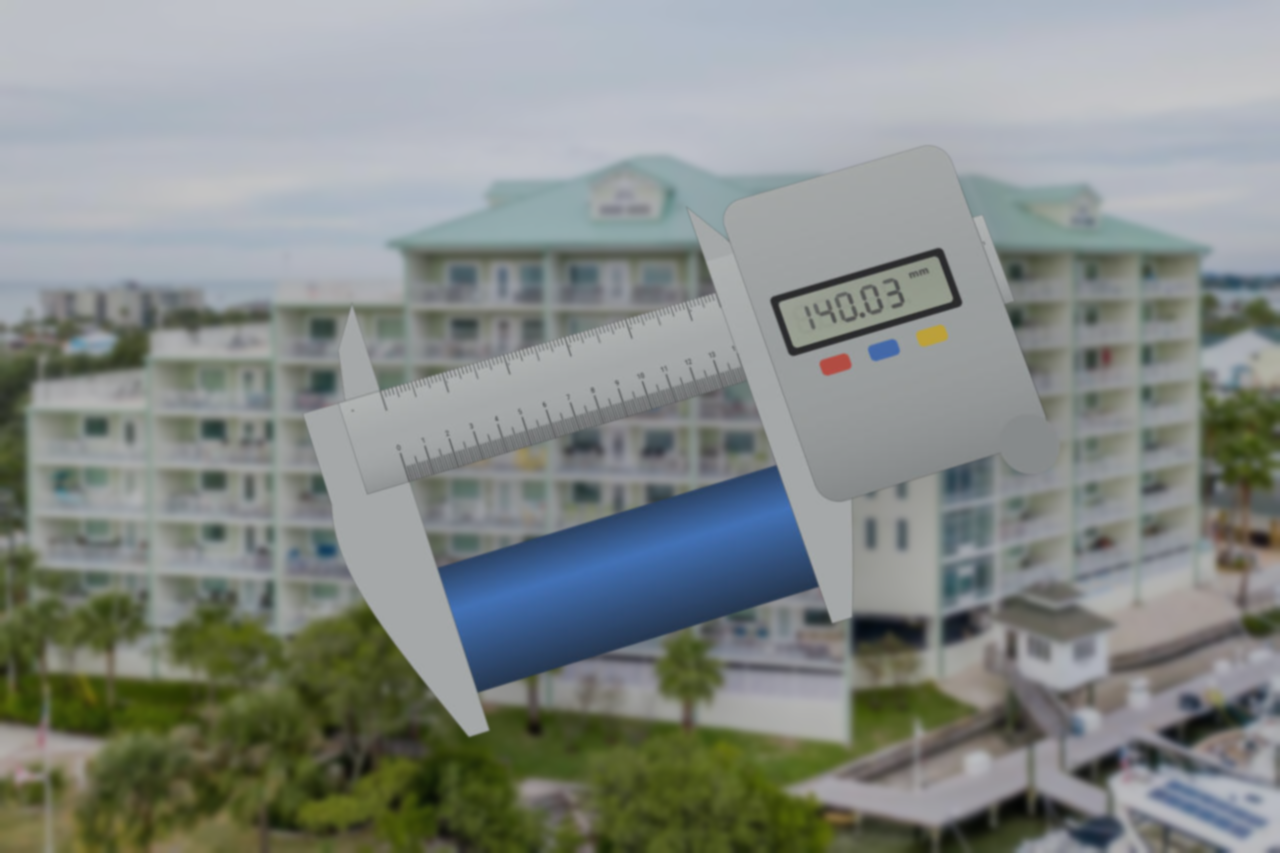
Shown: 140.03 mm
